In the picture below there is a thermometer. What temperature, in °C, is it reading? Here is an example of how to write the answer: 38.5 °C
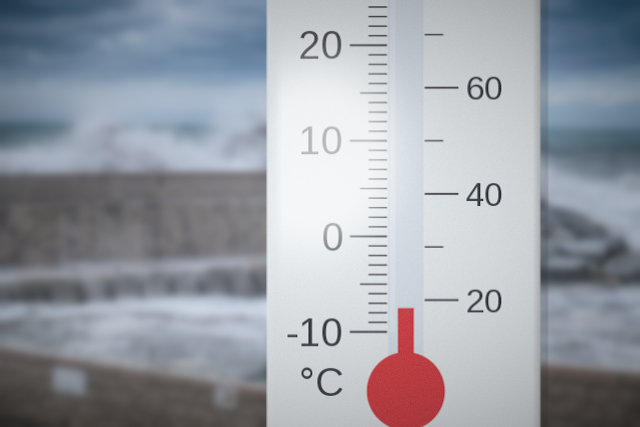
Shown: -7.5 °C
